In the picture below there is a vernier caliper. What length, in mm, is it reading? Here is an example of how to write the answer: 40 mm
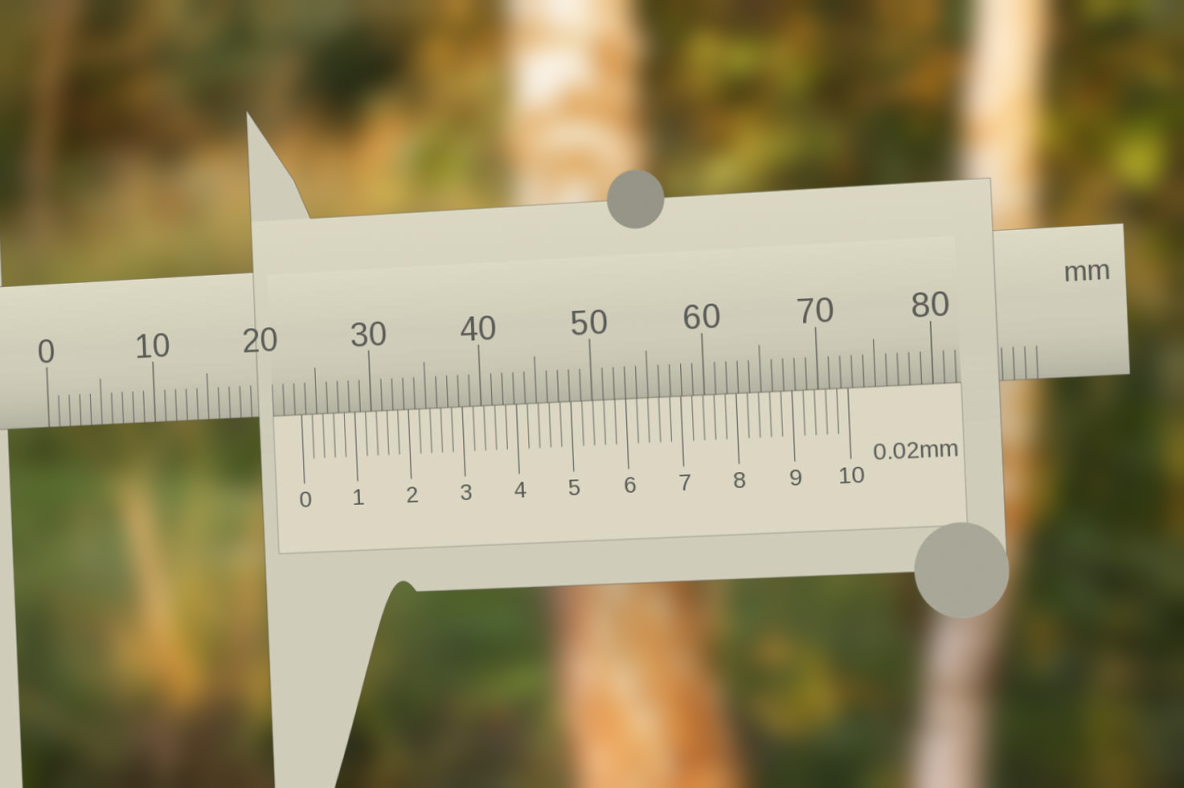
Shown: 23.6 mm
